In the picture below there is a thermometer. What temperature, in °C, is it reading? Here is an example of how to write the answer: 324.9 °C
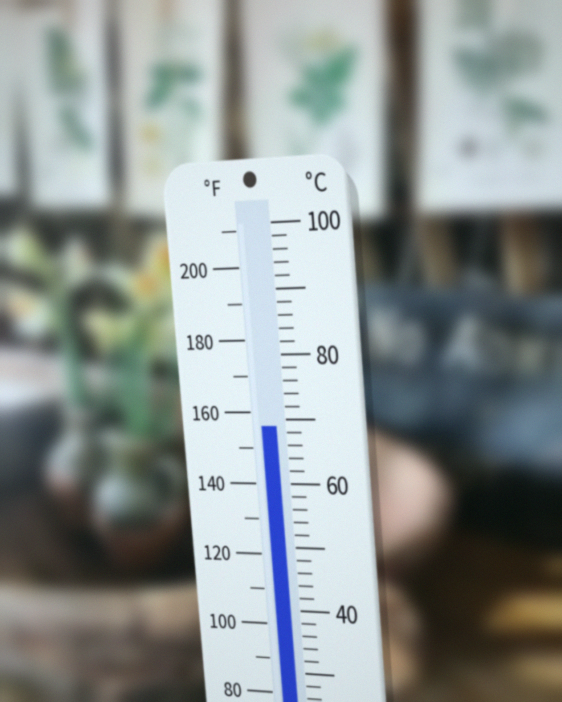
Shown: 69 °C
